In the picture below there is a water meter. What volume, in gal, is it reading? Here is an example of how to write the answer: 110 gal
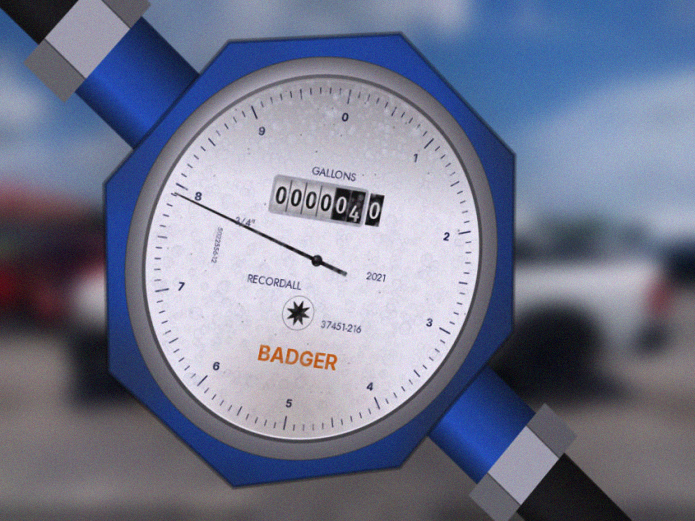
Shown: 37.9 gal
